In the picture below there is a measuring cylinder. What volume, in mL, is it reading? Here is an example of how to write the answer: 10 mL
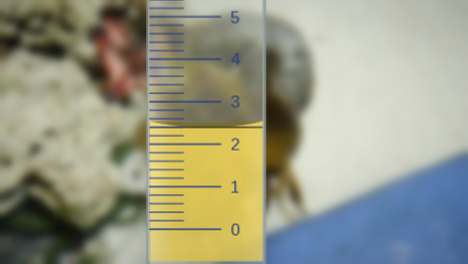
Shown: 2.4 mL
